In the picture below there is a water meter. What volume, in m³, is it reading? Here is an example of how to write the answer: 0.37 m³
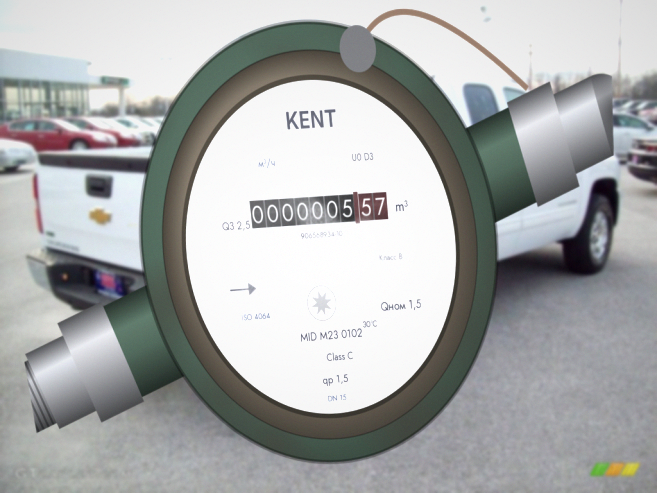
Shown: 5.57 m³
